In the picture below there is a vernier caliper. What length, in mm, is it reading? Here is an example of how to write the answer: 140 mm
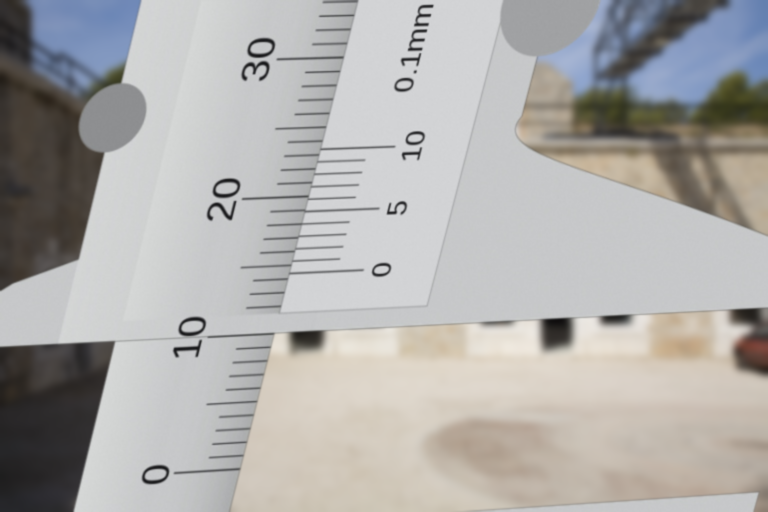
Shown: 14.4 mm
